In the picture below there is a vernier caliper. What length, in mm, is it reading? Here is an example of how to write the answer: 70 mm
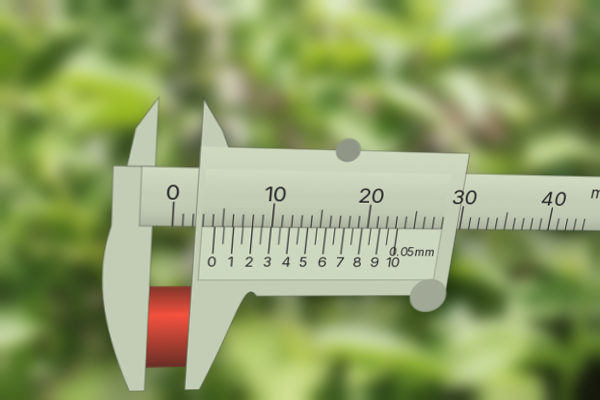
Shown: 4.2 mm
